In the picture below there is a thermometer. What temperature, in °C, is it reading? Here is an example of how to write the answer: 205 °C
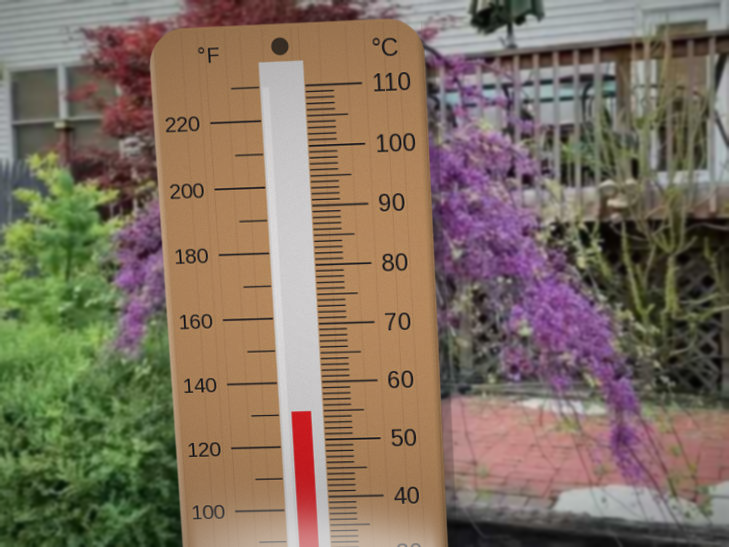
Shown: 55 °C
